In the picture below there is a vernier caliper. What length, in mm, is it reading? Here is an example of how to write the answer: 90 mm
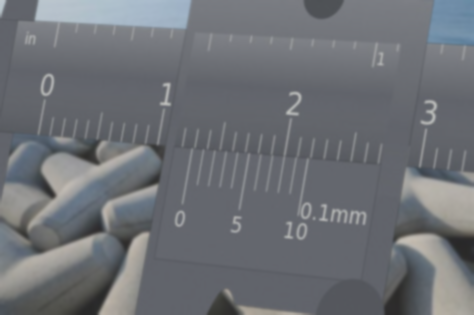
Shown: 12.8 mm
